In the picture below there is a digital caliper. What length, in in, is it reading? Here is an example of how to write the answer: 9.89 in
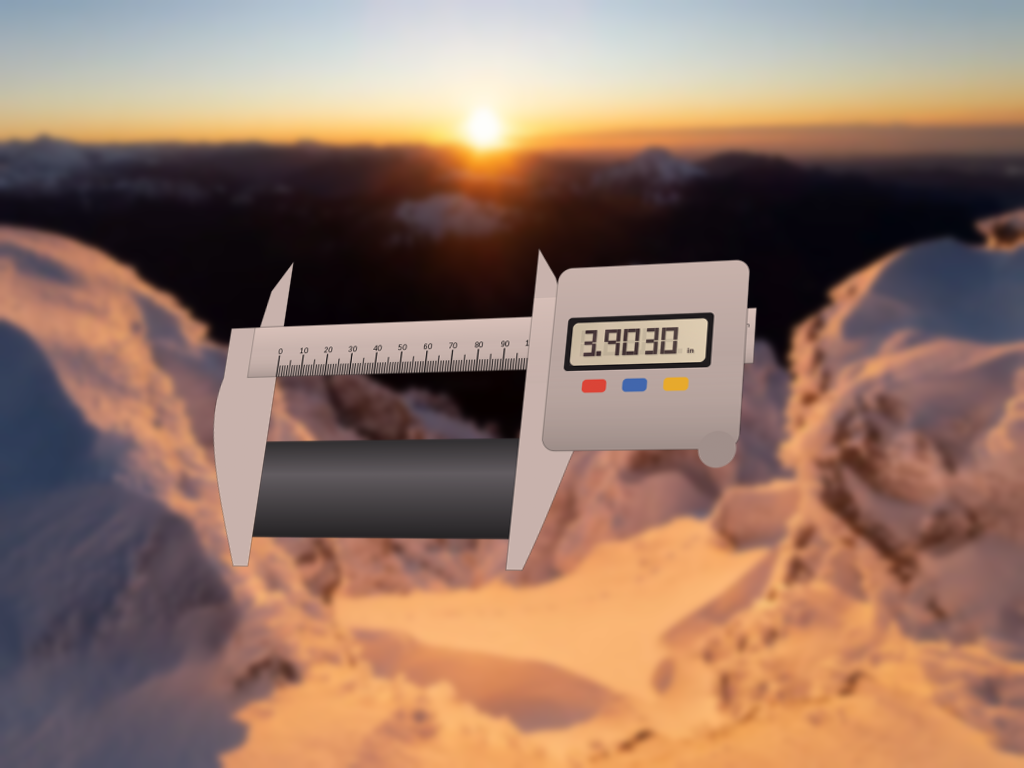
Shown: 3.9030 in
